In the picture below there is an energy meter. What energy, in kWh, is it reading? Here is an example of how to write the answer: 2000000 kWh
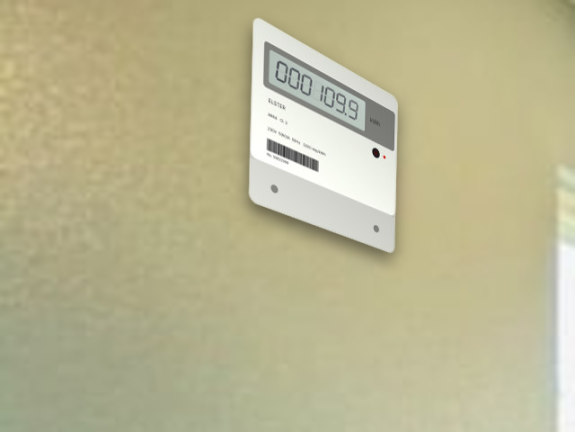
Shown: 109.9 kWh
